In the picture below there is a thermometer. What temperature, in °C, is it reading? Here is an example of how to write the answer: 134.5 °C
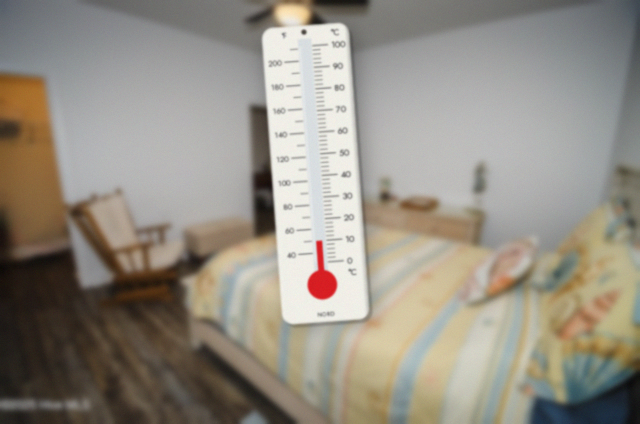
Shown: 10 °C
